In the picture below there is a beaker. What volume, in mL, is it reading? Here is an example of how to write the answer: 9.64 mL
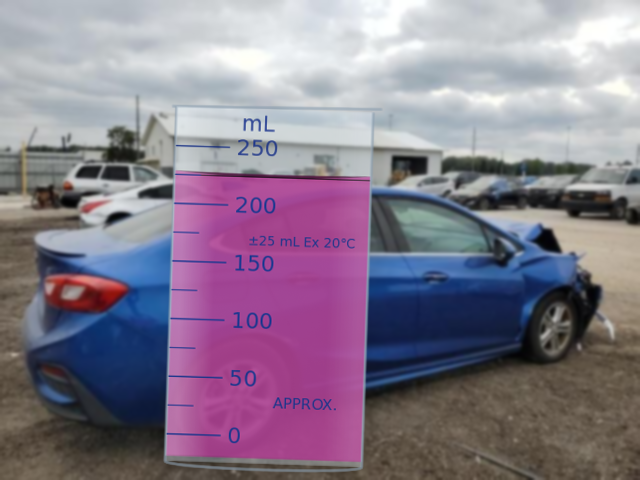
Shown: 225 mL
